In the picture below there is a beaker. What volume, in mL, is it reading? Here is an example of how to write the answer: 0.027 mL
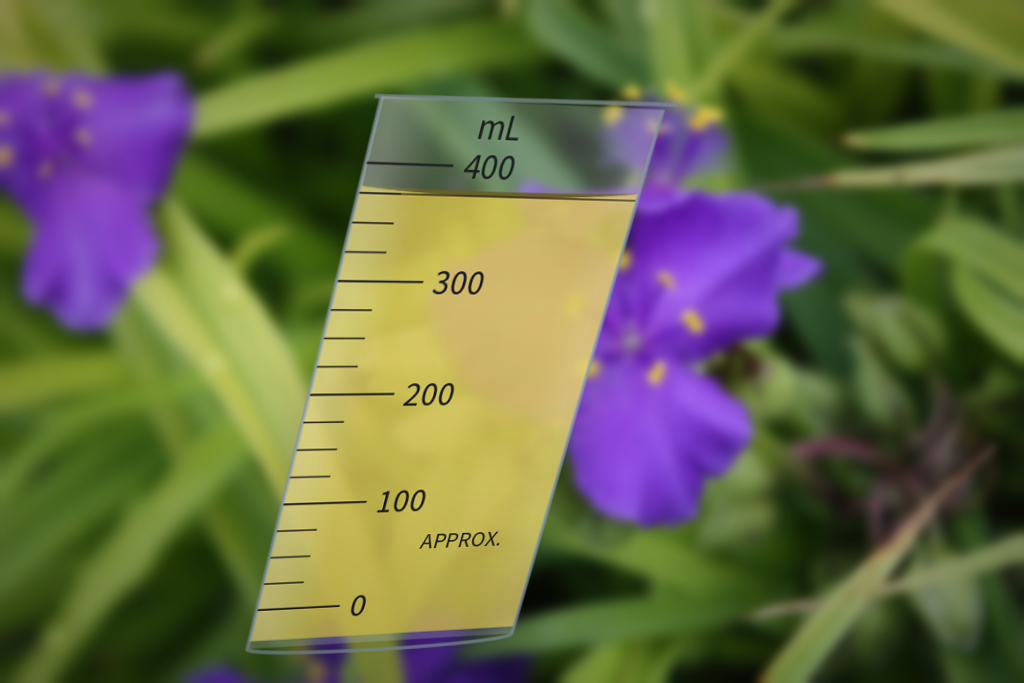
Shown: 375 mL
